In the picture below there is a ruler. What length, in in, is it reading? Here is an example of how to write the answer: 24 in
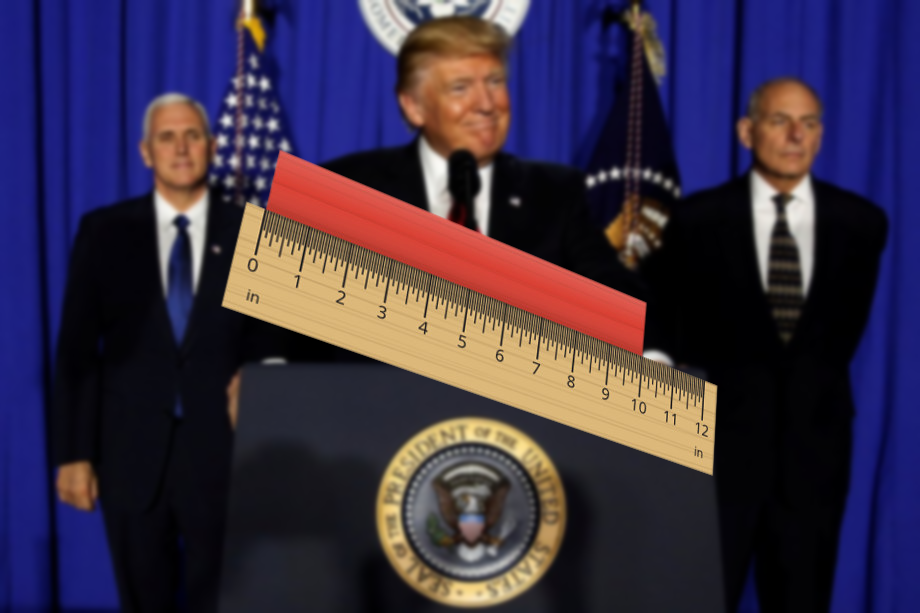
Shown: 10 in
